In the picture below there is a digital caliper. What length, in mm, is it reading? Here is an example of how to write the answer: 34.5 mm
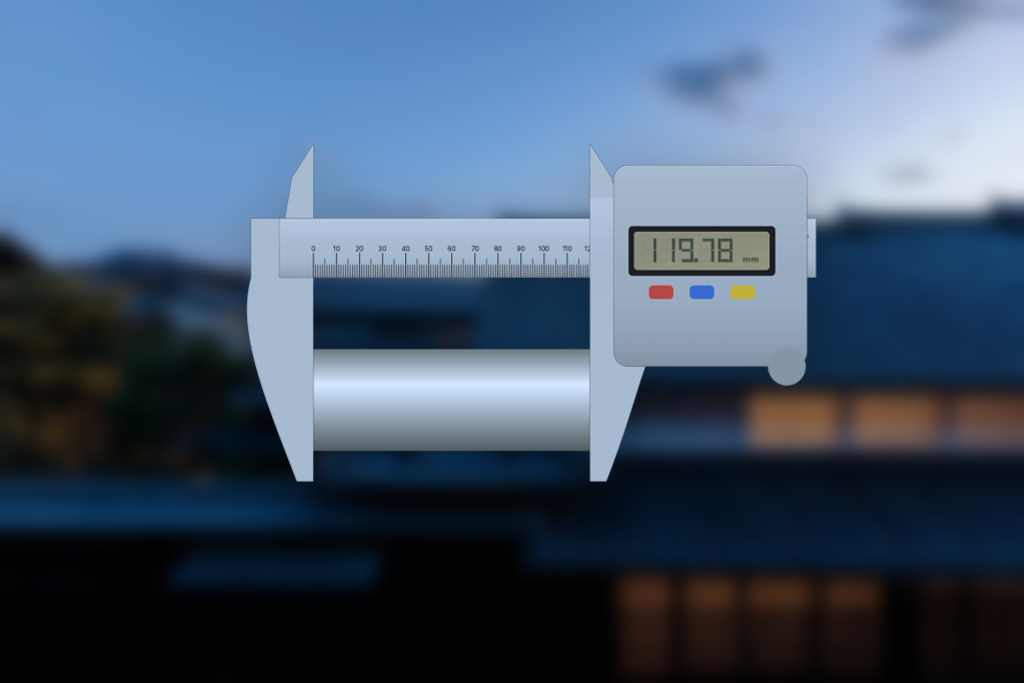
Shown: 119.78 mm
